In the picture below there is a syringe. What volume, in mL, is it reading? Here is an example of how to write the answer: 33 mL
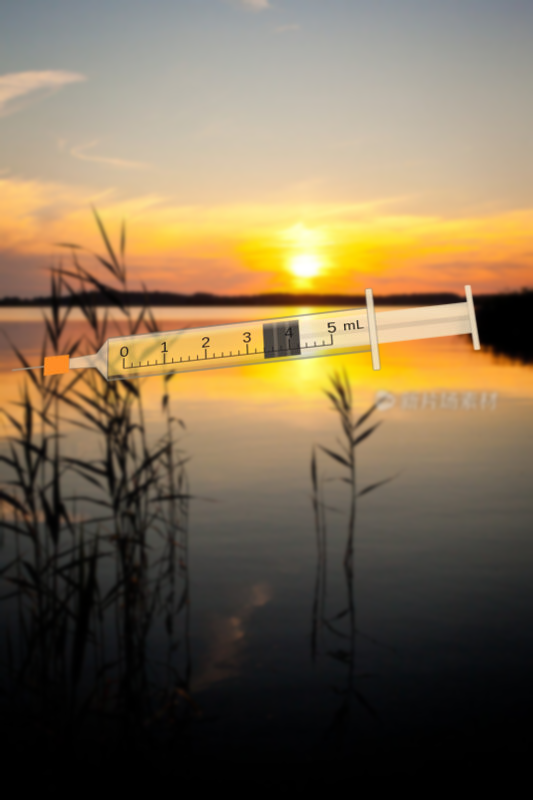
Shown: 3.4 mL
